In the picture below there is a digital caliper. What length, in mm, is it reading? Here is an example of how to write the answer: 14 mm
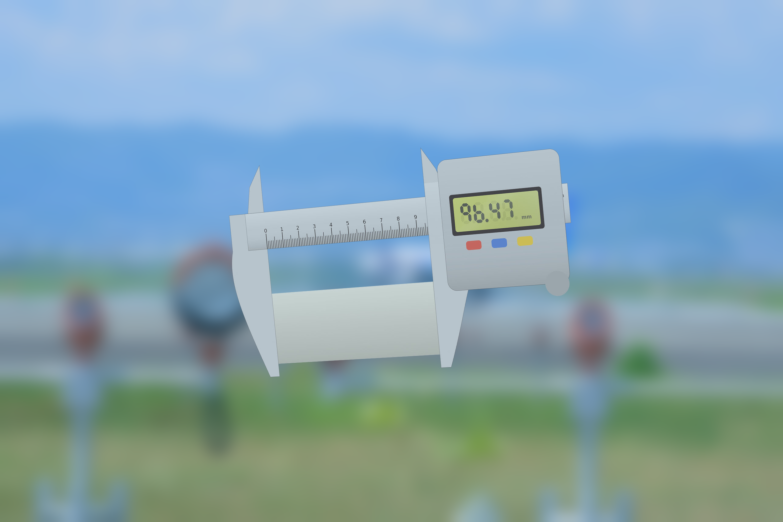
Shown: 96.47 mm
